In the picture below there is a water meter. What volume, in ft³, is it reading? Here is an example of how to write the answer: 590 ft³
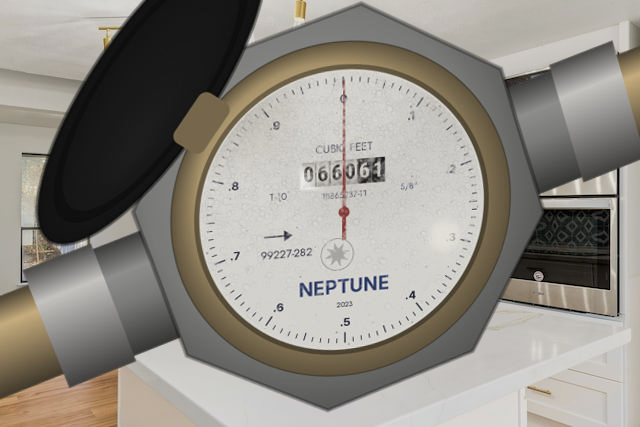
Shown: 66061.00 ft³
